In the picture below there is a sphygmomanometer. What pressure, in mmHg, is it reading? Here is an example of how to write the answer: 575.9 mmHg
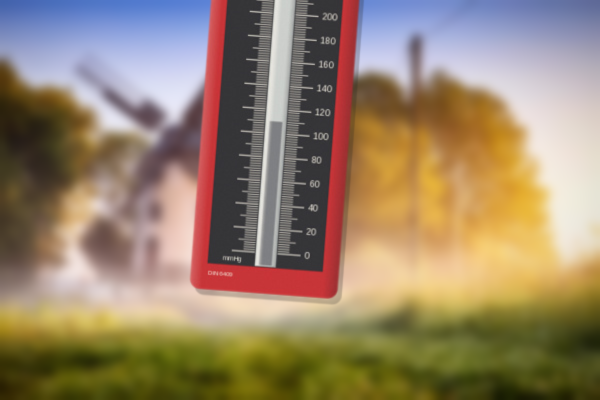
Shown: 110 mmHg
